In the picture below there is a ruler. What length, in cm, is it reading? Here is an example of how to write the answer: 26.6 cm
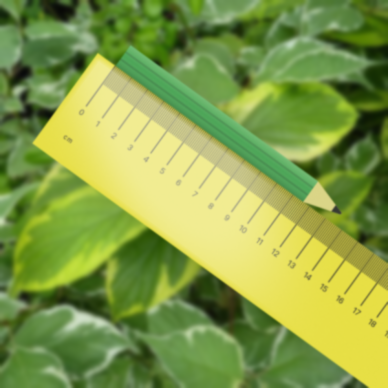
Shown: 13.5 cm
